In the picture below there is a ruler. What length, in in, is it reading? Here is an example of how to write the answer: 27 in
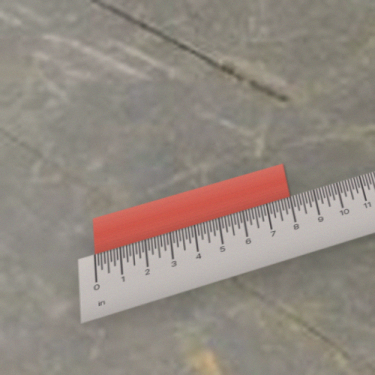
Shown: 8 in
